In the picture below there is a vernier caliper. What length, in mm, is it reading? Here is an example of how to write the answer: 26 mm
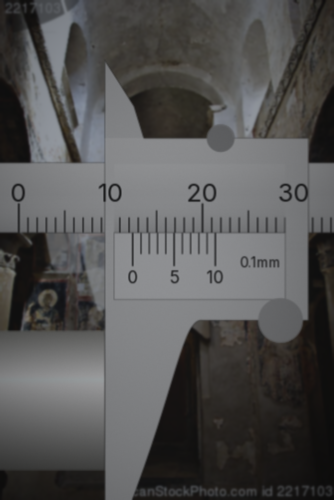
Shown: 12.4 mm
